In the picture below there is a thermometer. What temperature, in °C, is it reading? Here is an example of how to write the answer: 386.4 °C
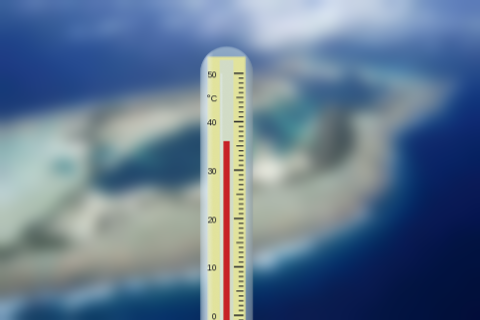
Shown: 36 °C
